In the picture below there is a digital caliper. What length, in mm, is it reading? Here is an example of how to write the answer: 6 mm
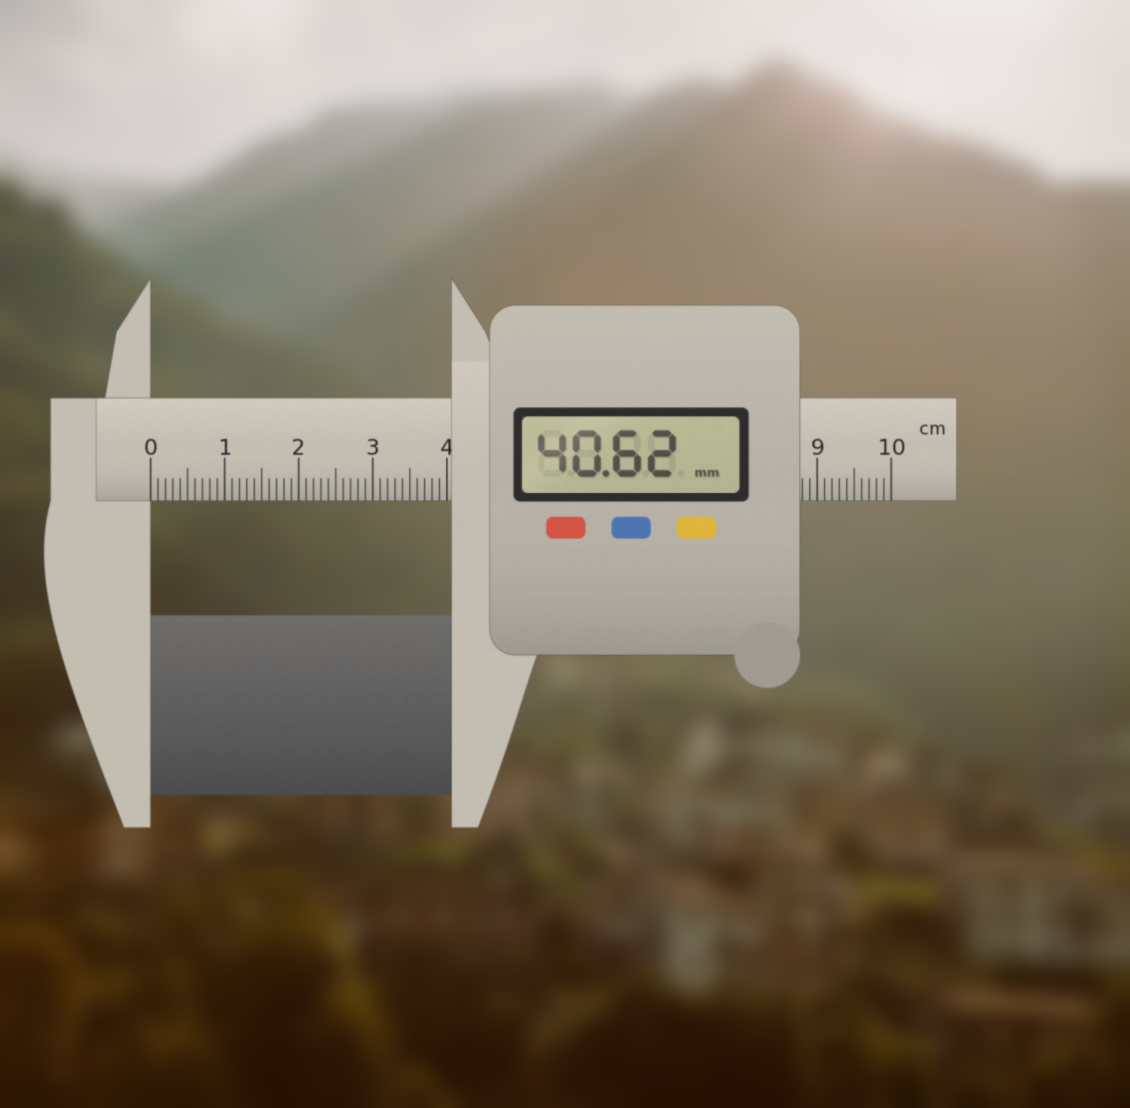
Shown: 40.62 mm
